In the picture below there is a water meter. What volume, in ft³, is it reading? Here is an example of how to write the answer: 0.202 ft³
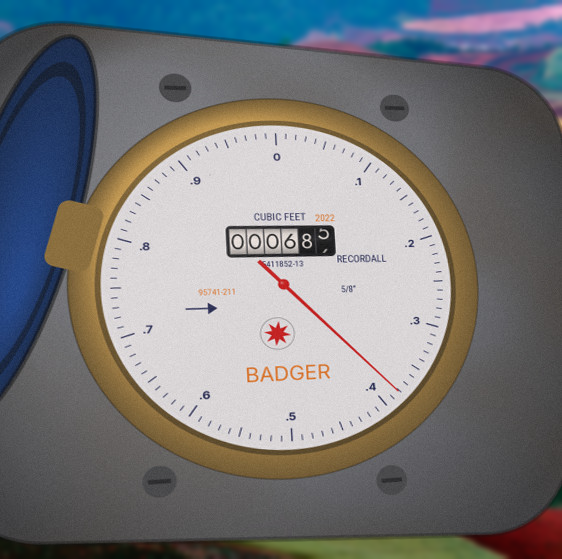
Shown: 685.38 ft³
